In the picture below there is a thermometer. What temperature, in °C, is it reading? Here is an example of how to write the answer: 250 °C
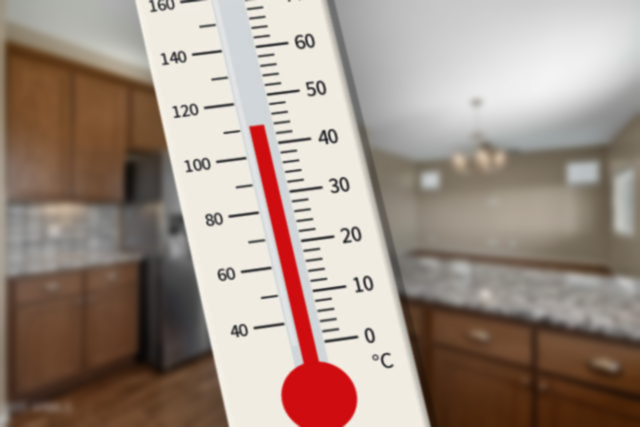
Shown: 44 °C
